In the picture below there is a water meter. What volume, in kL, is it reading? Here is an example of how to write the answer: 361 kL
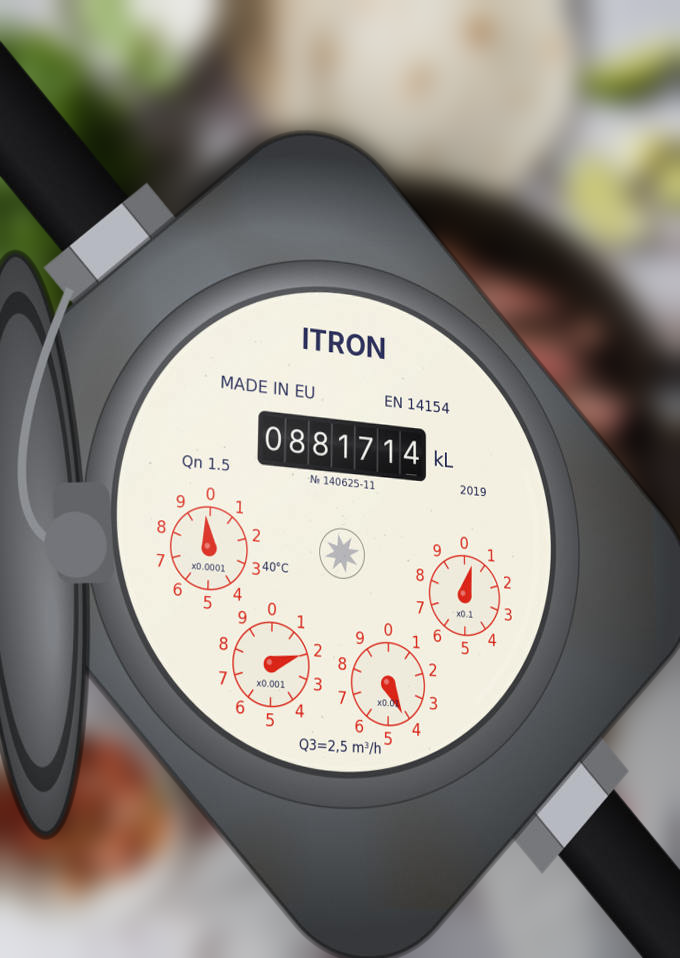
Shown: 881714.0419 kL
